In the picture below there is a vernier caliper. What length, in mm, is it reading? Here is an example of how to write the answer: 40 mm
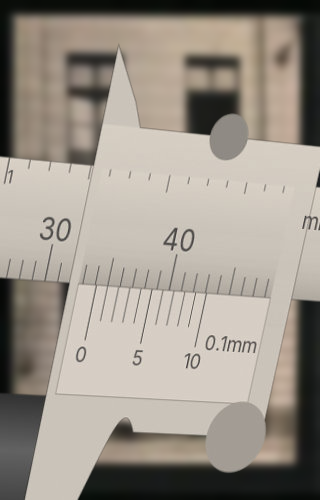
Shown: 34.1 mm
